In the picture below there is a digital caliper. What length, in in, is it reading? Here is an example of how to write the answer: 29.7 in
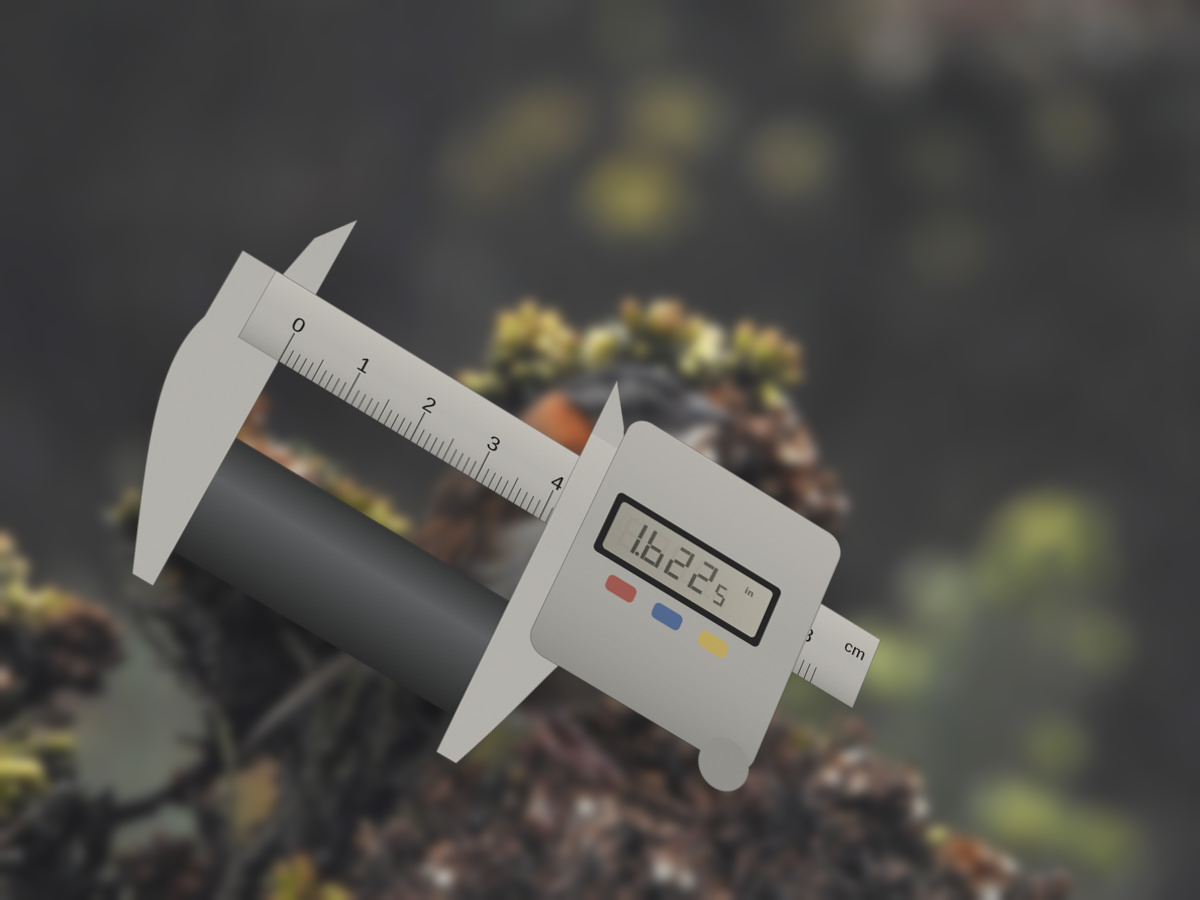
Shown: 1.6225 in
